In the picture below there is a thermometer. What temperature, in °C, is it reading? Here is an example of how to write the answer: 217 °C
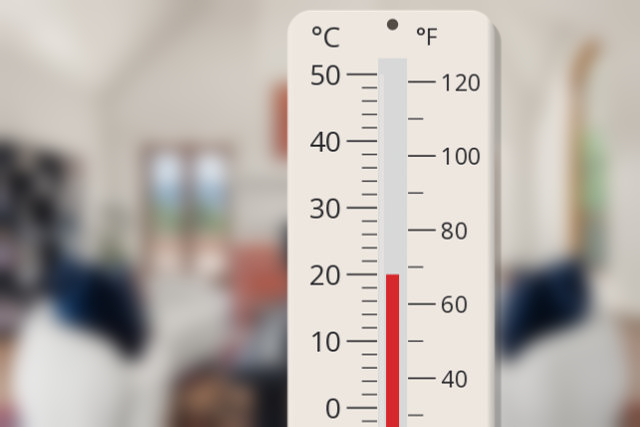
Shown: 20 °C
